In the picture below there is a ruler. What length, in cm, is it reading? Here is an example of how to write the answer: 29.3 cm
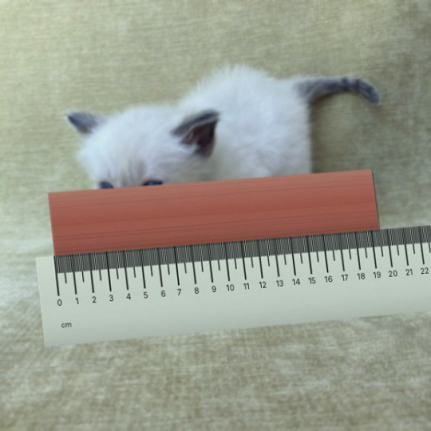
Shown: 19.5 cm
